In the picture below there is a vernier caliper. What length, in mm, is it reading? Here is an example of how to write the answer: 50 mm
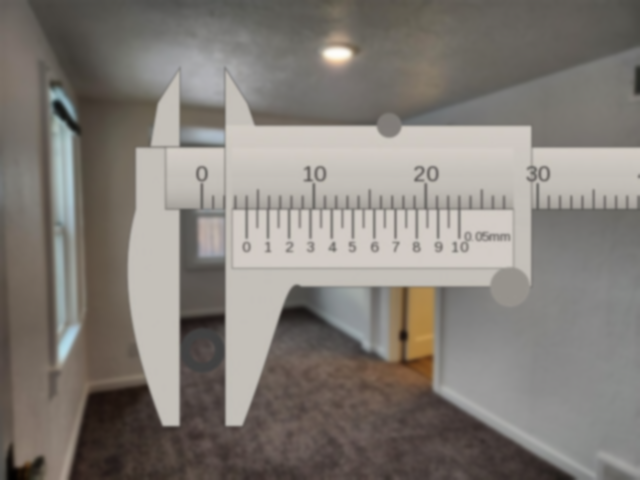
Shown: 4.0 mm
